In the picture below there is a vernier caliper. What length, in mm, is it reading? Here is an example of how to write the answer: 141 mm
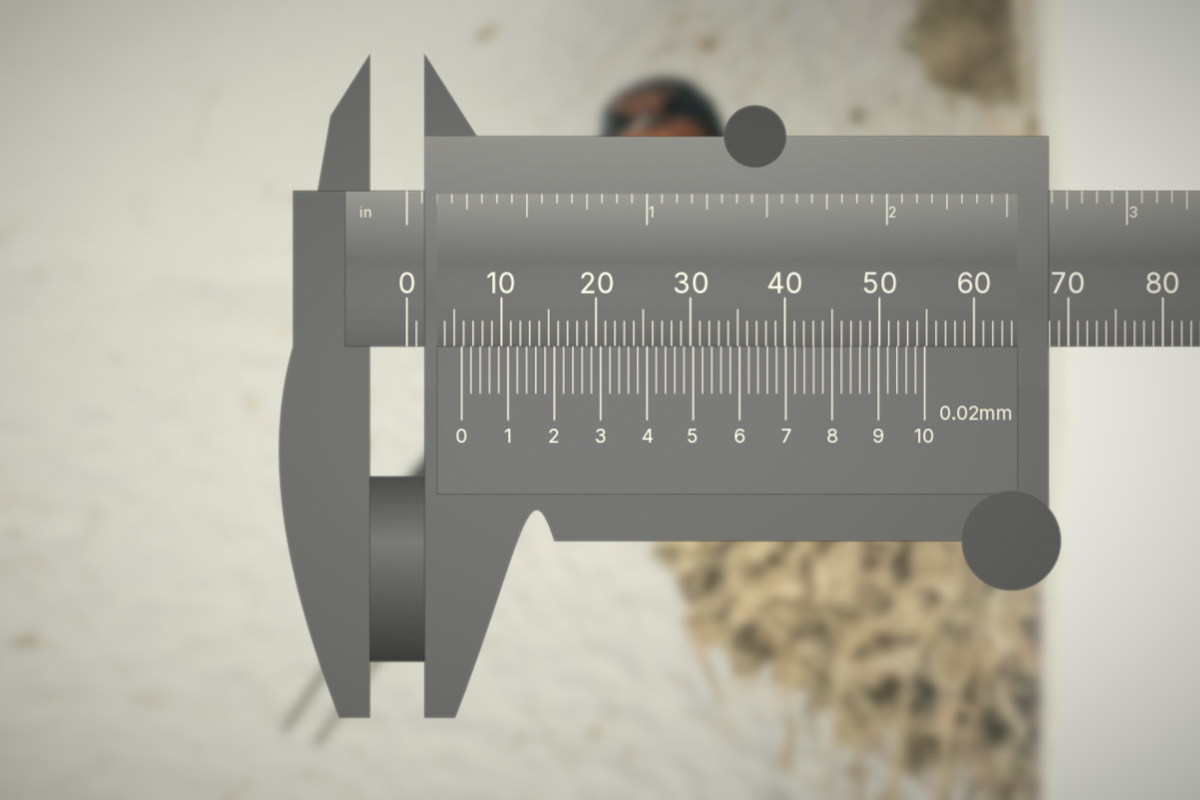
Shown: 5.8 mm
